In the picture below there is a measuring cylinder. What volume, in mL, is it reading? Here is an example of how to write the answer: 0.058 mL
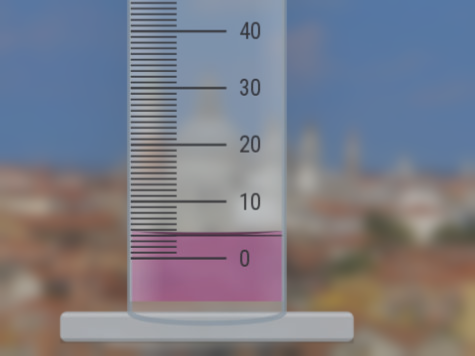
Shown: 4 mL
